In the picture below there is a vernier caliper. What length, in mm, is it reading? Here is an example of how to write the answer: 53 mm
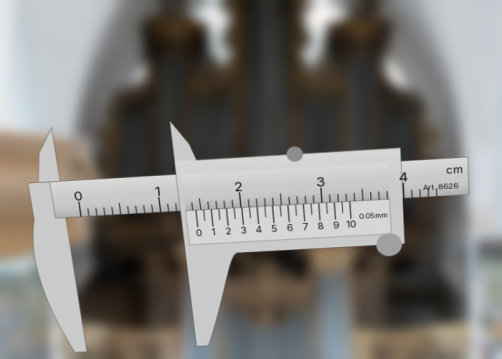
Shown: 14.4 mm
